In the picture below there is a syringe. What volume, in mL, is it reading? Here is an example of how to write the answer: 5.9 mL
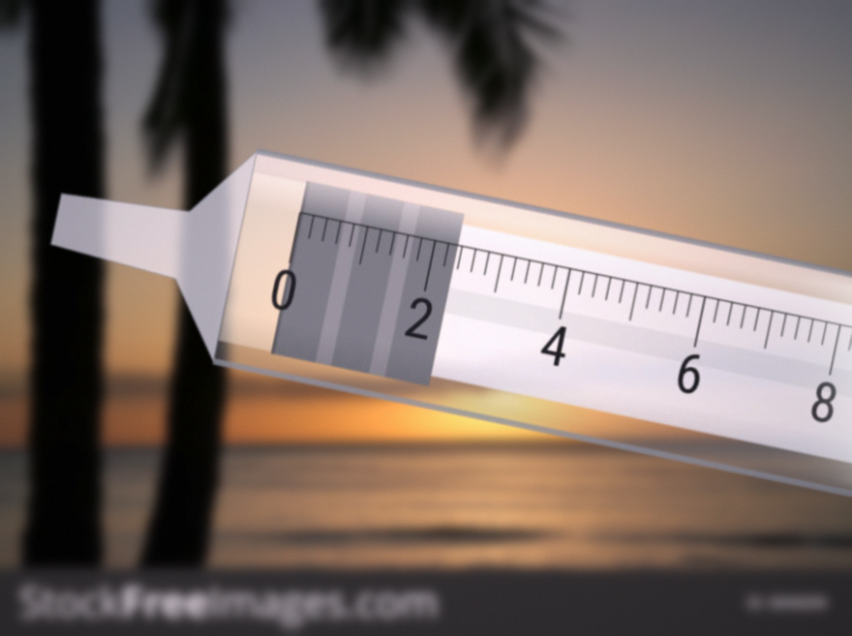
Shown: 0 mL
